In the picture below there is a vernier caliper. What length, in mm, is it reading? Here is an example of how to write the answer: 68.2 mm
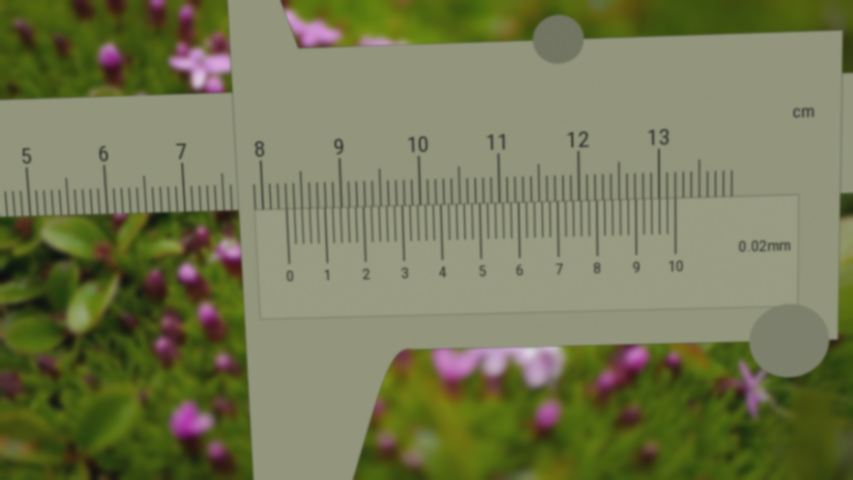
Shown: 83.0 mm
